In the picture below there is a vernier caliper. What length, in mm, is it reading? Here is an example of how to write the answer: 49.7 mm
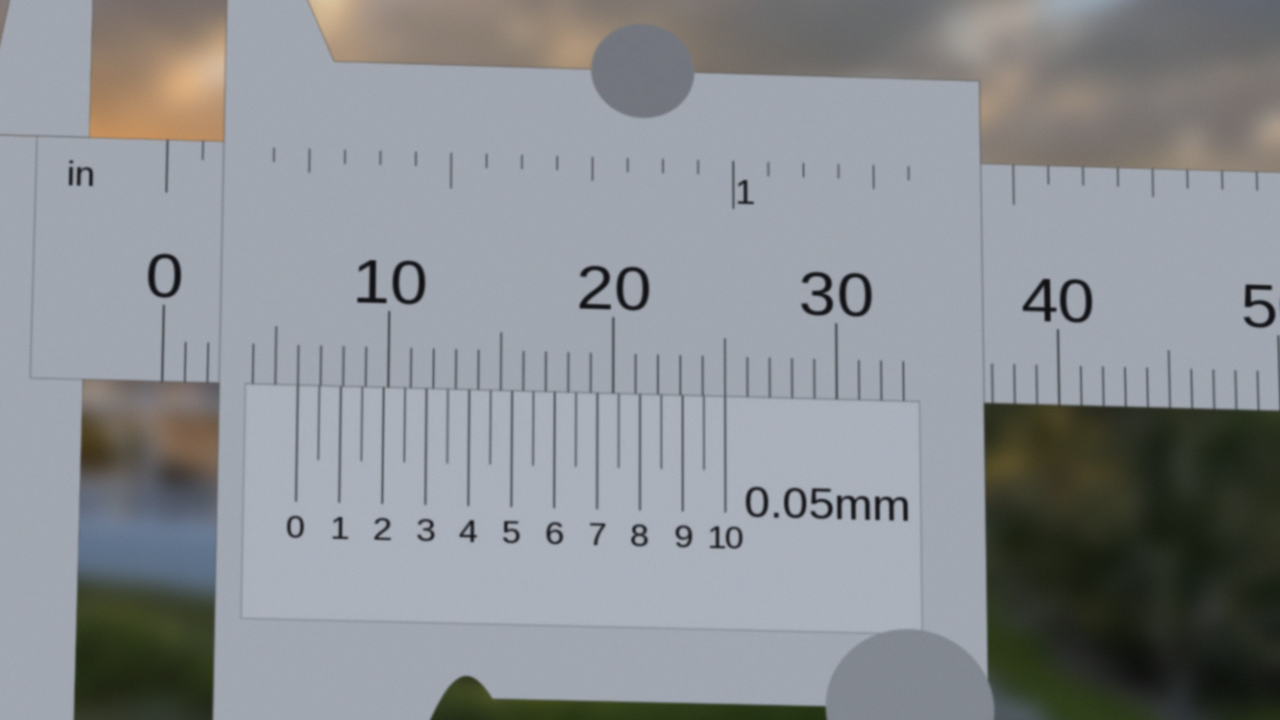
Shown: 6.0 mm
